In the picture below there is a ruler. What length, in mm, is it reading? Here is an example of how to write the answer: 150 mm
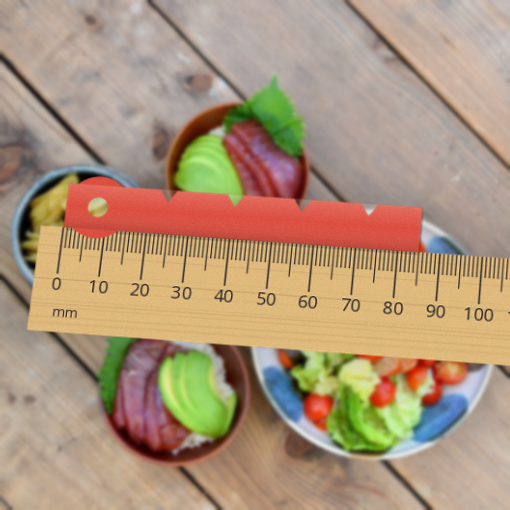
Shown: 85 mm
